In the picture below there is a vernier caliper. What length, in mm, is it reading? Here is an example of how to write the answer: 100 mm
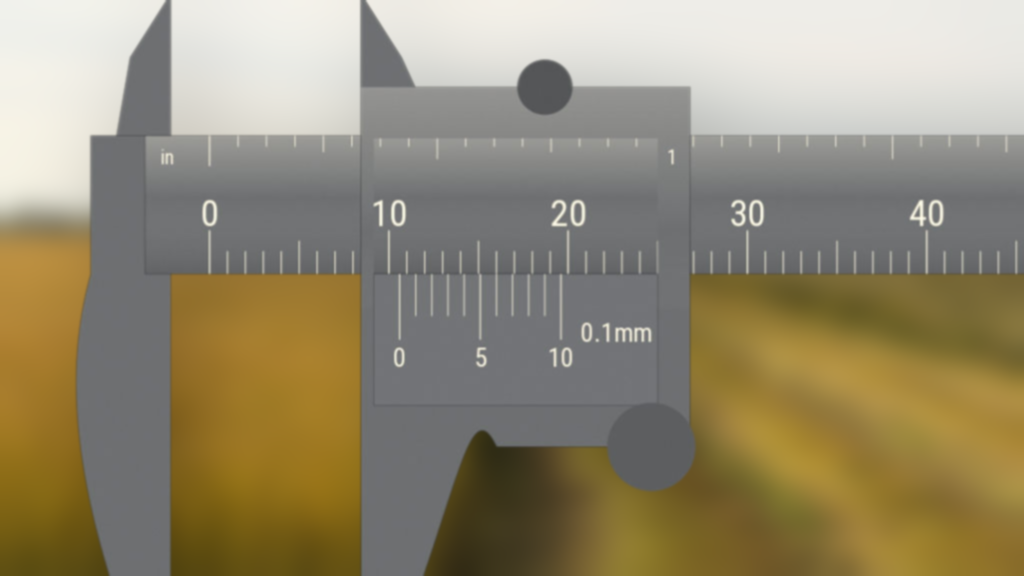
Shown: 10.6 mm
